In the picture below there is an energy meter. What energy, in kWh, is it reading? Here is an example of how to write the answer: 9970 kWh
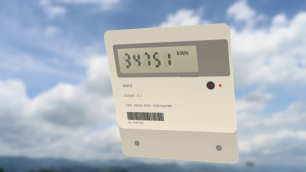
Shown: 34751 kWh
